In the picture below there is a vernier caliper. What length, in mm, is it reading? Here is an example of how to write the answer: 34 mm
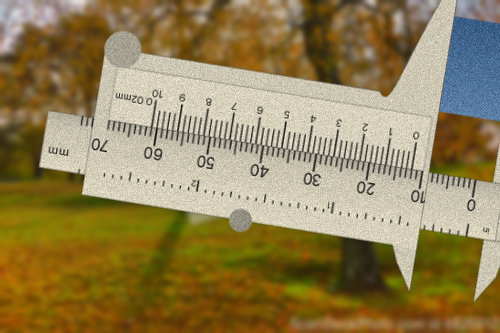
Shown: 12.0 mm
